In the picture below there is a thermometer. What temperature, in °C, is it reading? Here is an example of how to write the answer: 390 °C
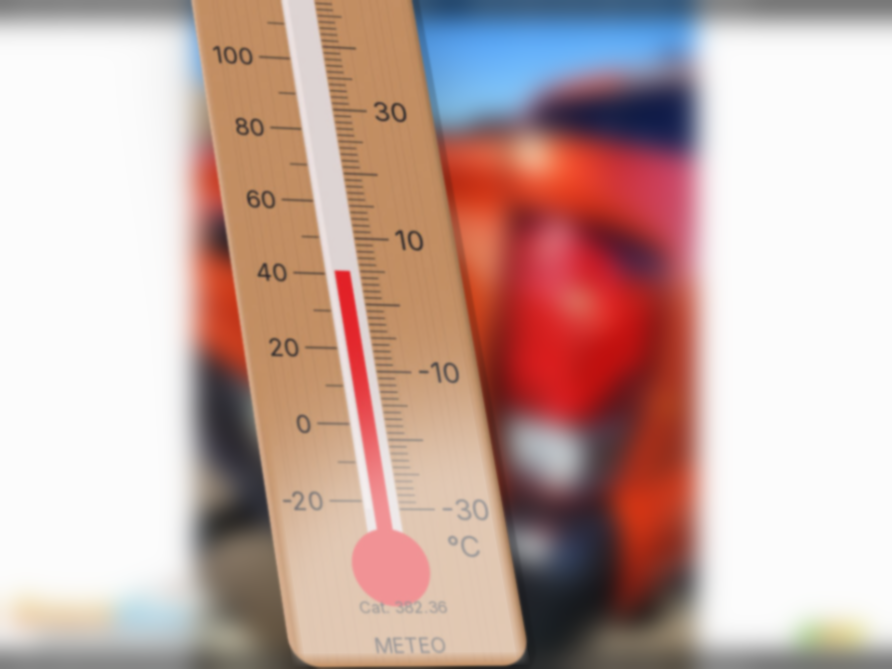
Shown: 5 °C
